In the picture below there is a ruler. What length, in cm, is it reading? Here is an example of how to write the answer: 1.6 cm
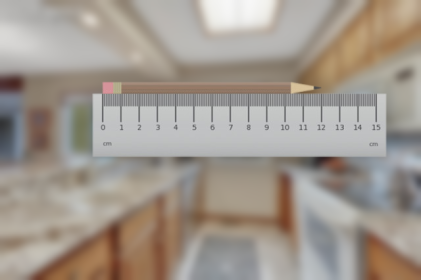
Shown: 12 cm
